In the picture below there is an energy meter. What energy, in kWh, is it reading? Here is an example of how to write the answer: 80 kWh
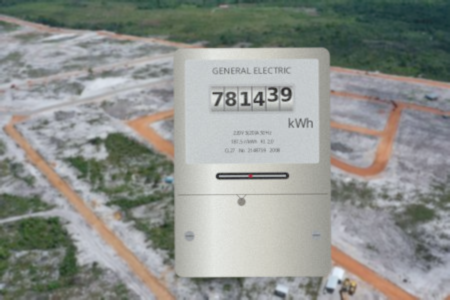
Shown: 781439 kWh
